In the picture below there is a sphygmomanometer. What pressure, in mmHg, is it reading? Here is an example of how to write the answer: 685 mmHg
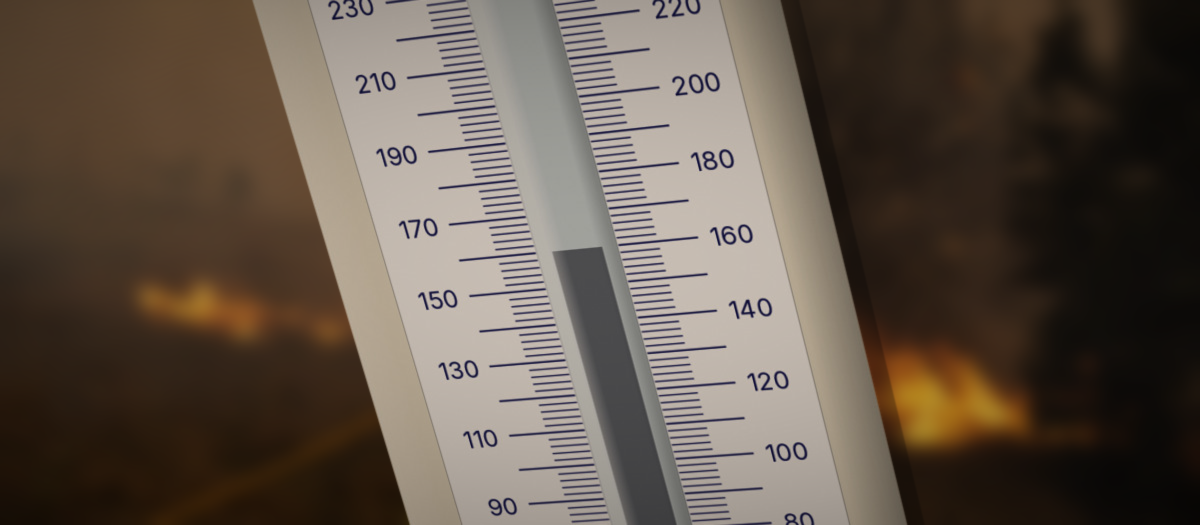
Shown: 160 mmHg
